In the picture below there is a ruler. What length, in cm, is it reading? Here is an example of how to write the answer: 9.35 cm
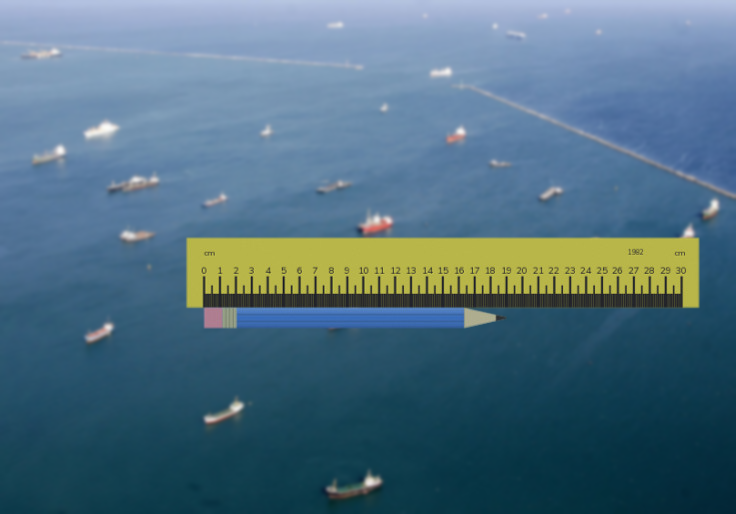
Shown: 19 cm
